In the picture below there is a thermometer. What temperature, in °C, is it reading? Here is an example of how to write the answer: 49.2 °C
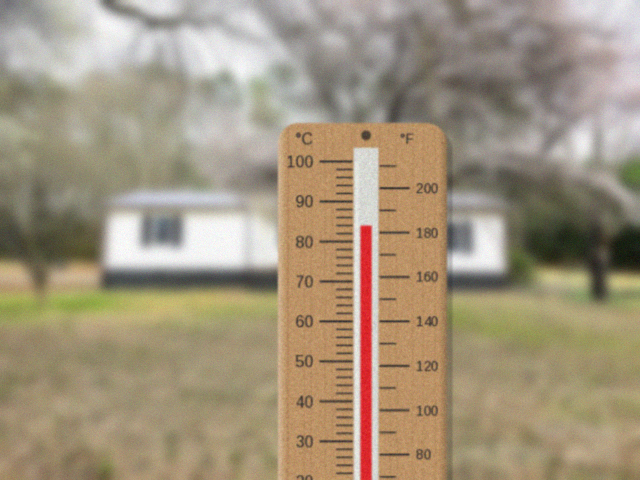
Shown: 84 °C
